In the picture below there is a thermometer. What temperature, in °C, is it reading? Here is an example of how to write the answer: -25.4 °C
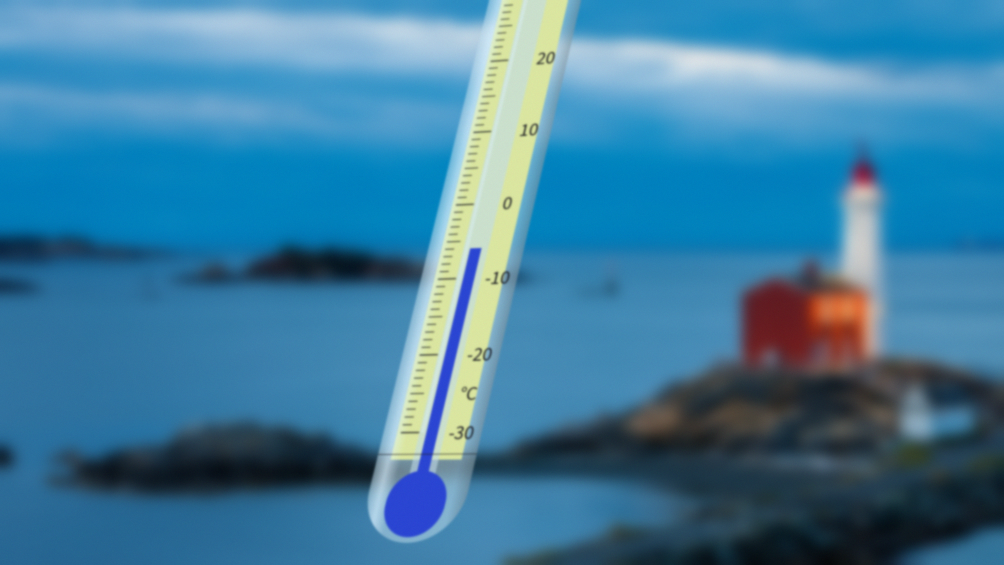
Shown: -6 °C
